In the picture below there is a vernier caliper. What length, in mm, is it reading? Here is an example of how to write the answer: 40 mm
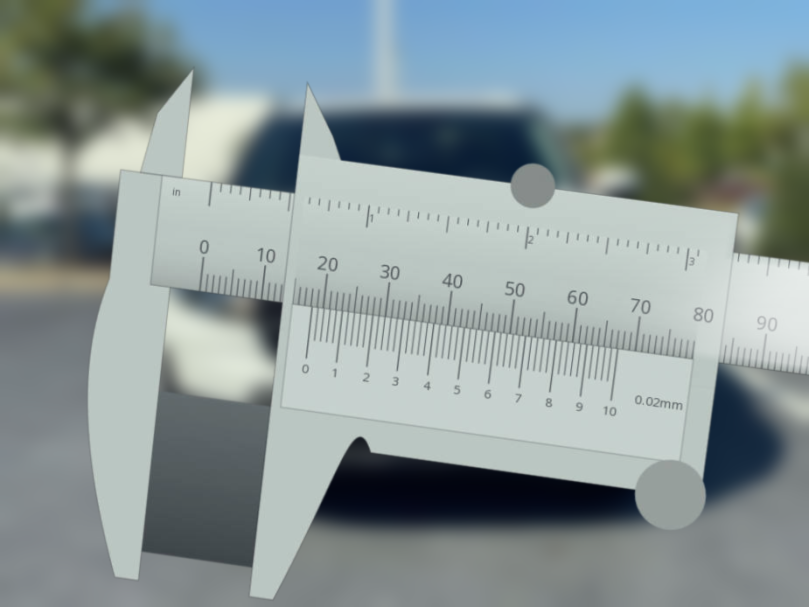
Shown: 18.2 mm
